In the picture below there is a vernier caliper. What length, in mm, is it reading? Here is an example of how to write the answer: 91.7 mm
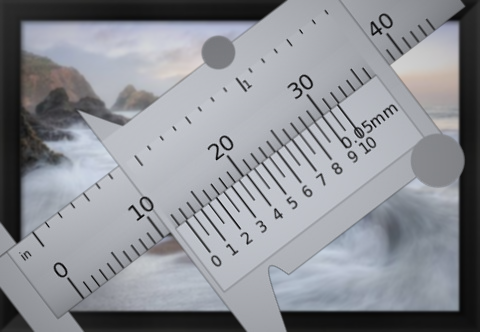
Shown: 12.8 mm
